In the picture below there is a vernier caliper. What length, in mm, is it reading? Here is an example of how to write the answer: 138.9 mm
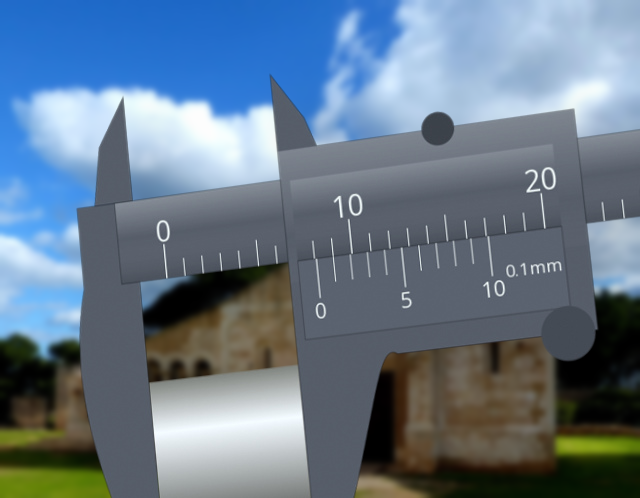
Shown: 8.1 mm
